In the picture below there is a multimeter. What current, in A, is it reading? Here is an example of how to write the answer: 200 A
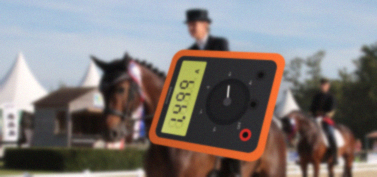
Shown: 1.499 A
